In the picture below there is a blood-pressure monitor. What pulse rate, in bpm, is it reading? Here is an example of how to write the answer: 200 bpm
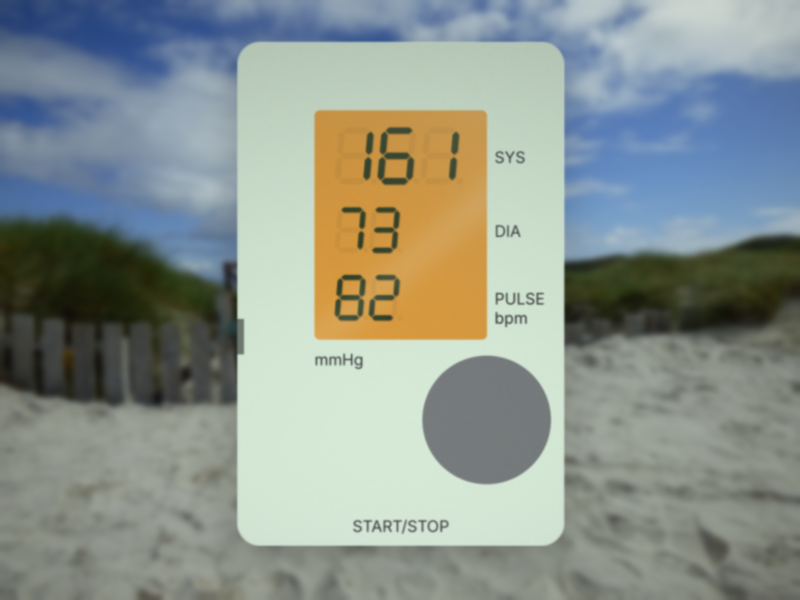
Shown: 82 bpm
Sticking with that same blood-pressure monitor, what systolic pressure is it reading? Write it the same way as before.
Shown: 161 mmHg
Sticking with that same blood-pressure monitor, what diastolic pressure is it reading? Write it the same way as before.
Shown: 73 mmHg
